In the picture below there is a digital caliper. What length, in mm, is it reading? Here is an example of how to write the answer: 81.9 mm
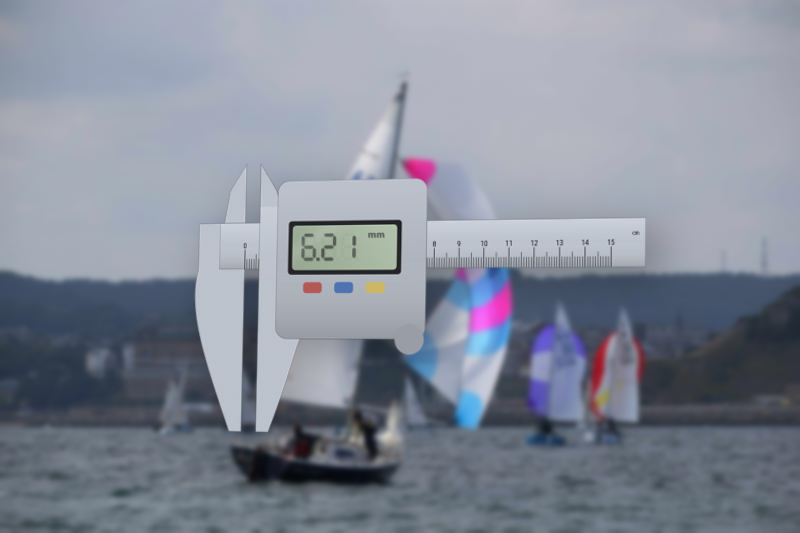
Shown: 6.21 mm
